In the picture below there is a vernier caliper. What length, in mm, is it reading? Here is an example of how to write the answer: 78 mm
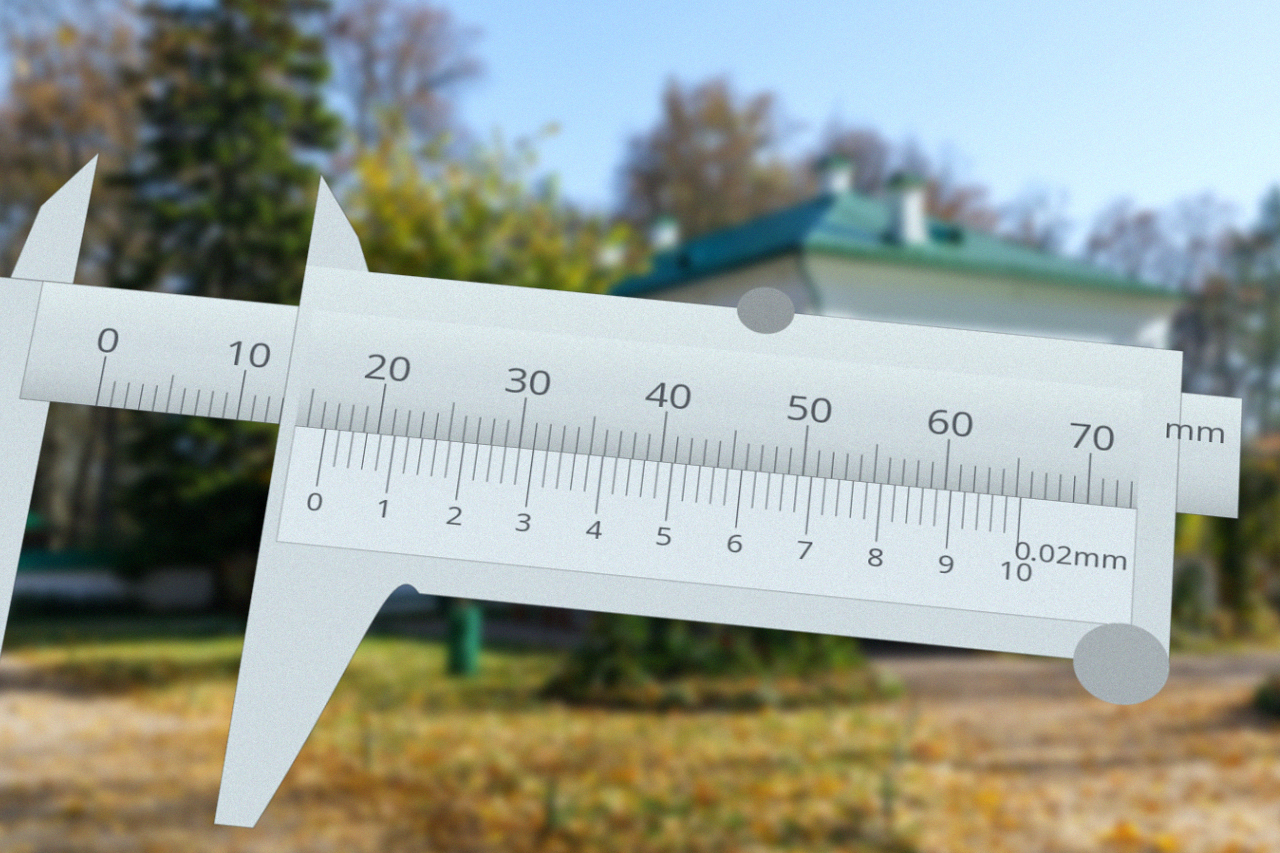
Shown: 16.3 mm
